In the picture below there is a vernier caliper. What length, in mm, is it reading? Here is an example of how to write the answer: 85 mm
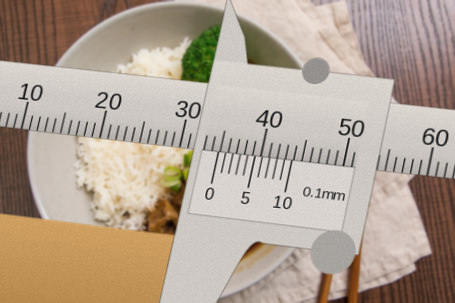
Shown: 34.8 mm
